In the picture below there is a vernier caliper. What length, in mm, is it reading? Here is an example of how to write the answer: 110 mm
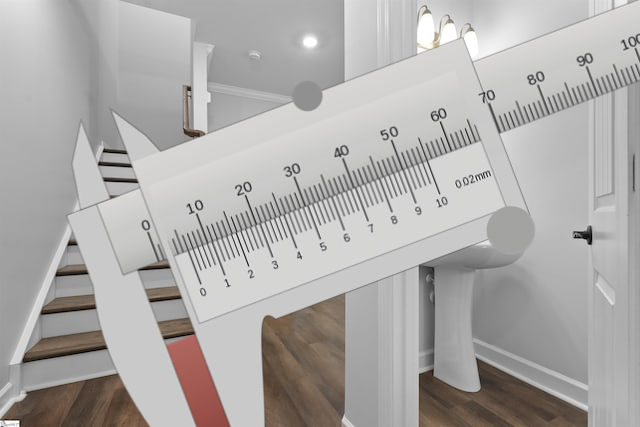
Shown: 6.0 mm
